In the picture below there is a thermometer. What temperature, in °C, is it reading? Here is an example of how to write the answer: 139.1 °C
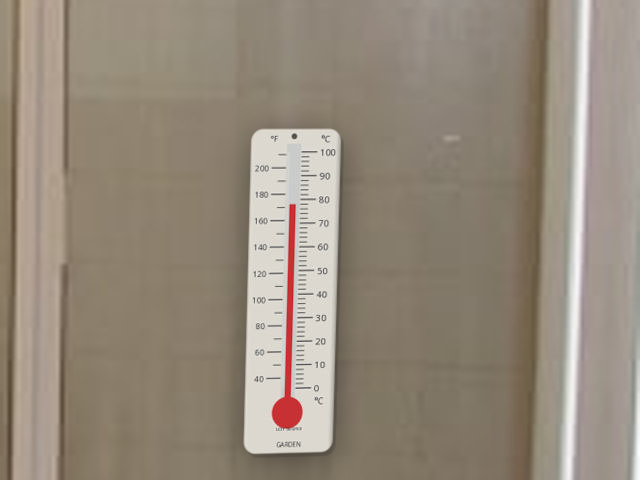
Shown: 78 °C
